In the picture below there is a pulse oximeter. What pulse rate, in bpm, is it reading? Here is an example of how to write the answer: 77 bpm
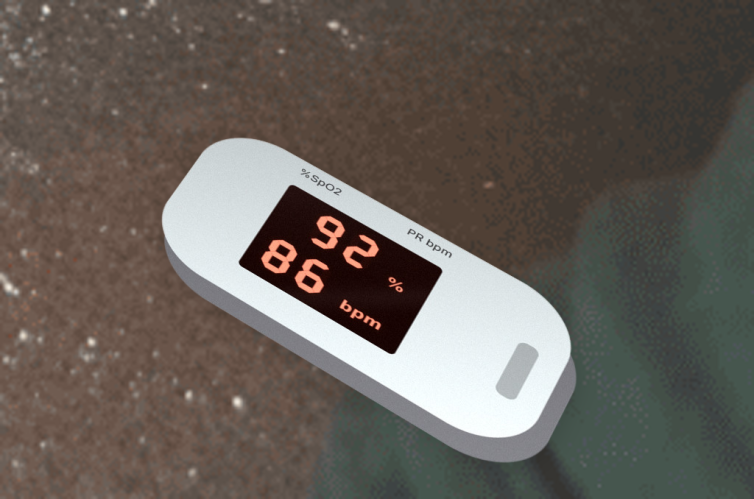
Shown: 86 bpm
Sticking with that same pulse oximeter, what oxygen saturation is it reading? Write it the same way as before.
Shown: 92 %
